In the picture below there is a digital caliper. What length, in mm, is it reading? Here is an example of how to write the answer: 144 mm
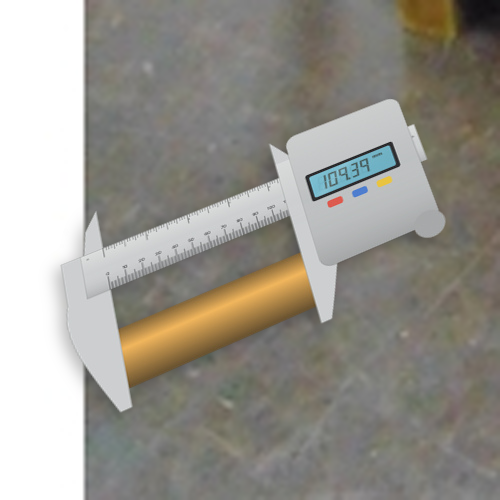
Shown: 109.39 mm
